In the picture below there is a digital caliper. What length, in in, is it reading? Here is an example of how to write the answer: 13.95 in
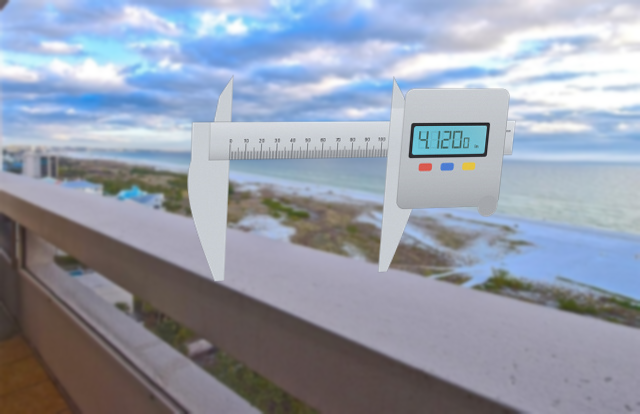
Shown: 4.1200 in
